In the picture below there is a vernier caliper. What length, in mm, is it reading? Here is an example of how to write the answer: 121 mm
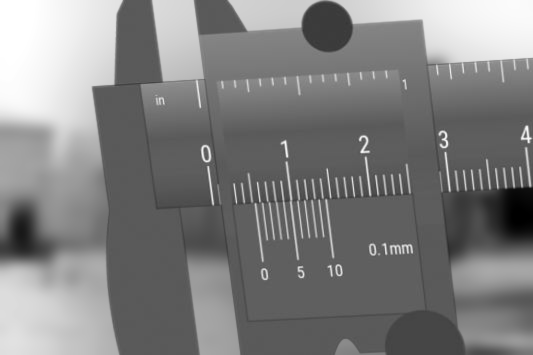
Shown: 5.4 mm
